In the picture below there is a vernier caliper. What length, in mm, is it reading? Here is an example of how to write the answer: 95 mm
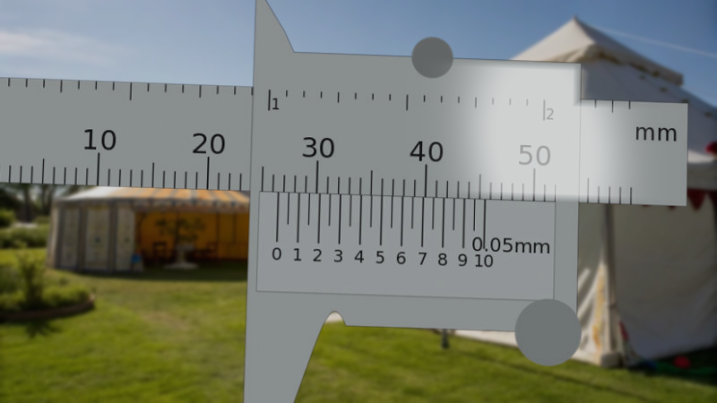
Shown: 26.5 mm
